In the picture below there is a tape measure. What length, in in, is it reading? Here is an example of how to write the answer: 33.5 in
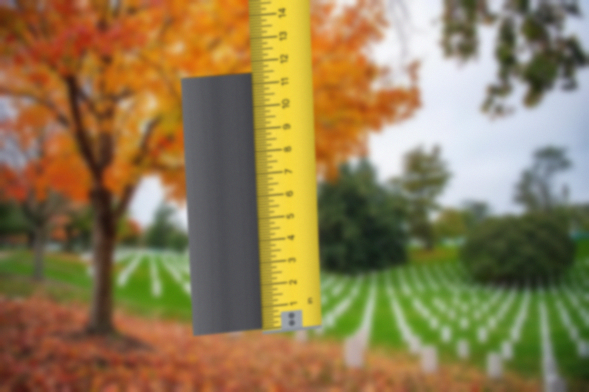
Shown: 11.5 in
